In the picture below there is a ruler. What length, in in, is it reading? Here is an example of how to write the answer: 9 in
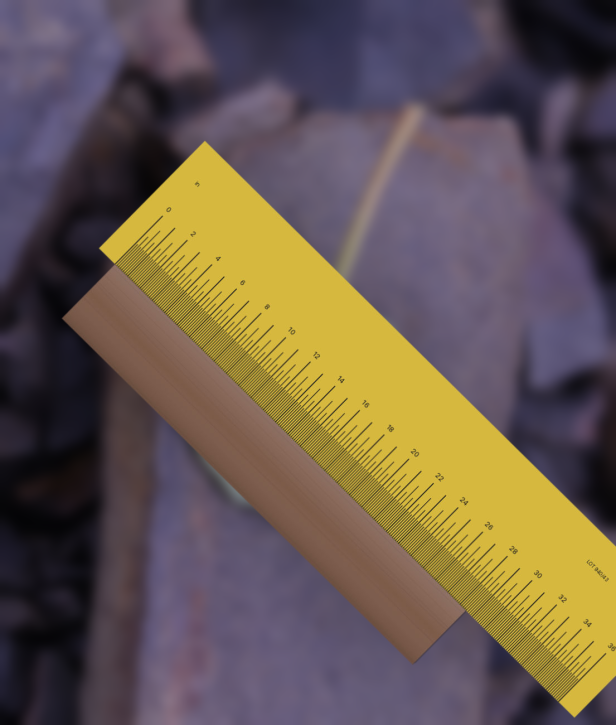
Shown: 28.5 in
